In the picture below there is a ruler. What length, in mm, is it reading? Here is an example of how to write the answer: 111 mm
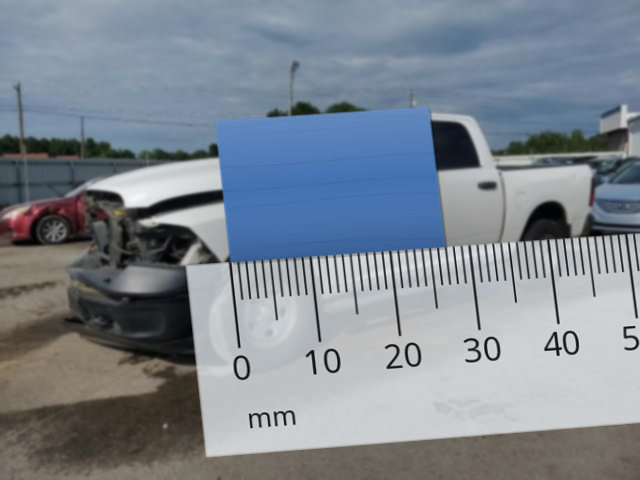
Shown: 27 mm
